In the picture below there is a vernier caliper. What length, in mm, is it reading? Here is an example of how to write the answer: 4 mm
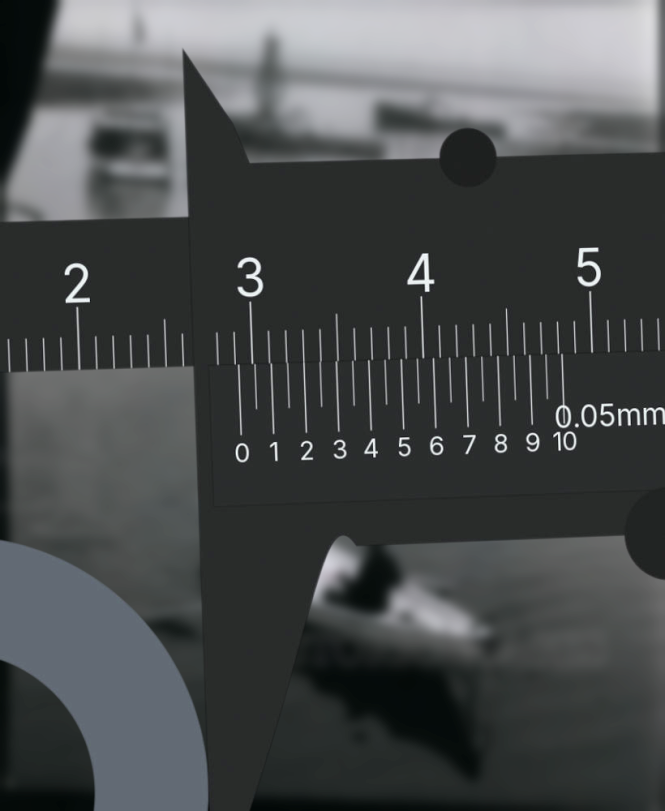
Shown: 29.2 mm
